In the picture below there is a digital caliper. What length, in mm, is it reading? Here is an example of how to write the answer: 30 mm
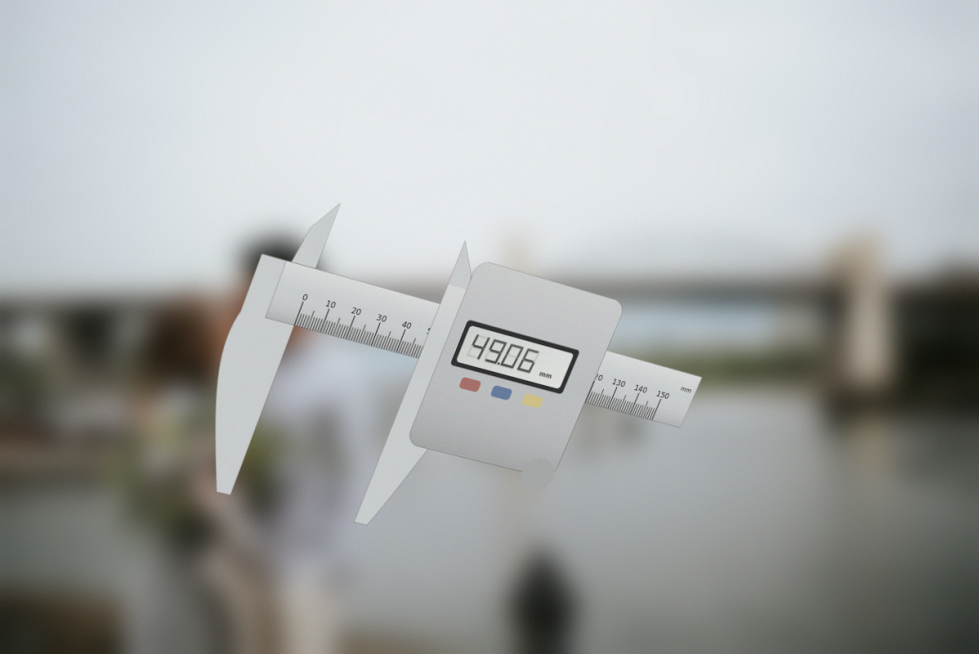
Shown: 49.06 mm
